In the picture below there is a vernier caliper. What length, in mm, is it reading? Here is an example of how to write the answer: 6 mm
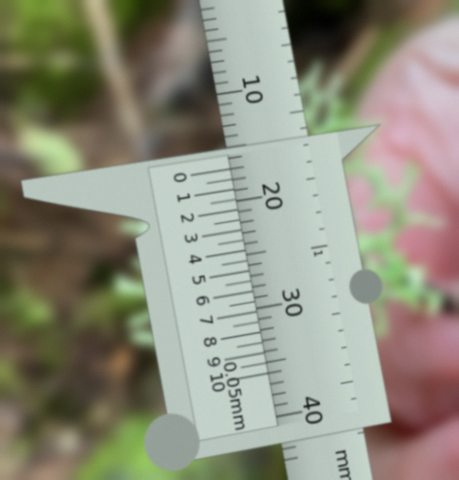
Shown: 17.0 mm
